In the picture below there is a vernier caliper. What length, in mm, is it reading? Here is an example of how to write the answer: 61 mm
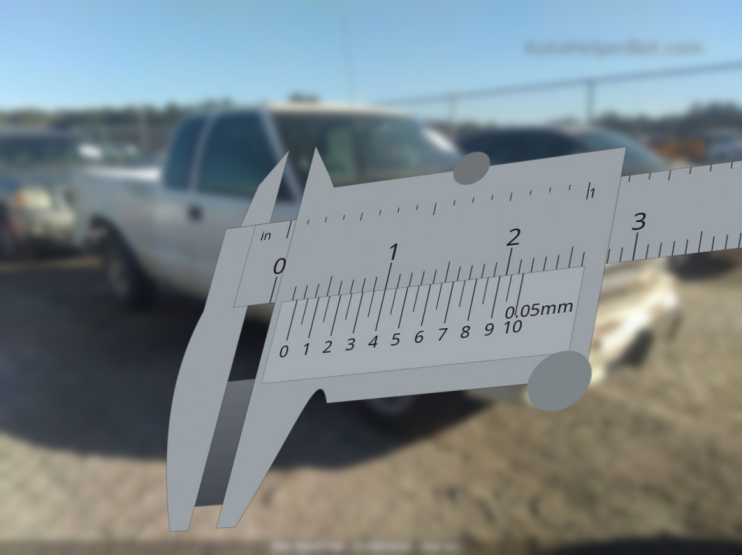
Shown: 2.4 mm
